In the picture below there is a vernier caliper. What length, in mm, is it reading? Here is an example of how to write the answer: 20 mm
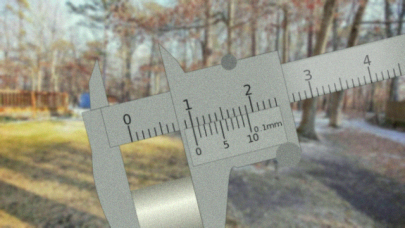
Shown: 10.0 mm
